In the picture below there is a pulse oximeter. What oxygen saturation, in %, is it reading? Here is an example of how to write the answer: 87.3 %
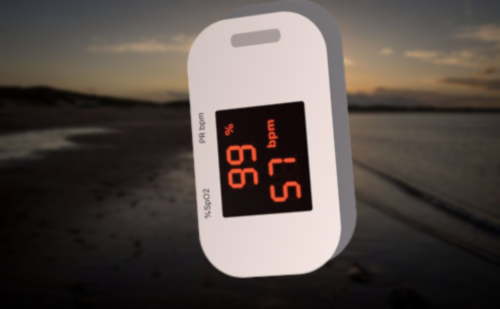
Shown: 99 %
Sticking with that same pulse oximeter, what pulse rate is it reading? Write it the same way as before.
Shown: 57 bpm
